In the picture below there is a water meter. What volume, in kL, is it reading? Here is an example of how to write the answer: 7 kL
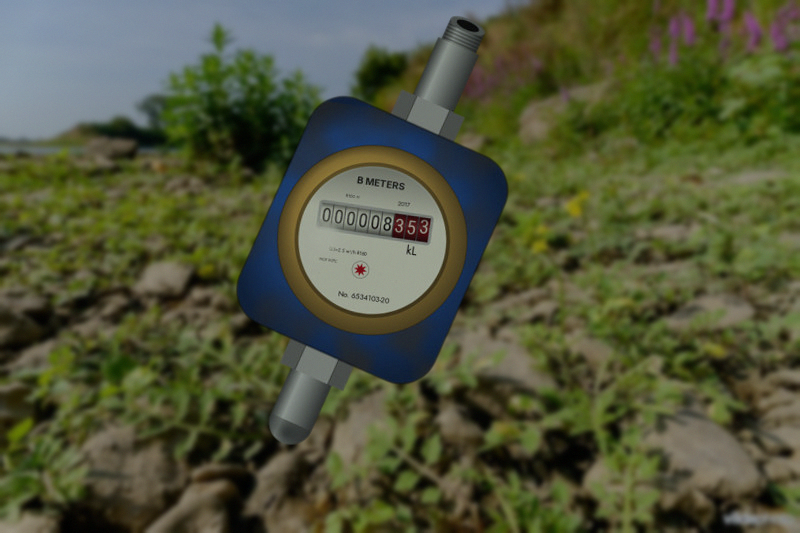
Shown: 8.353 kL
